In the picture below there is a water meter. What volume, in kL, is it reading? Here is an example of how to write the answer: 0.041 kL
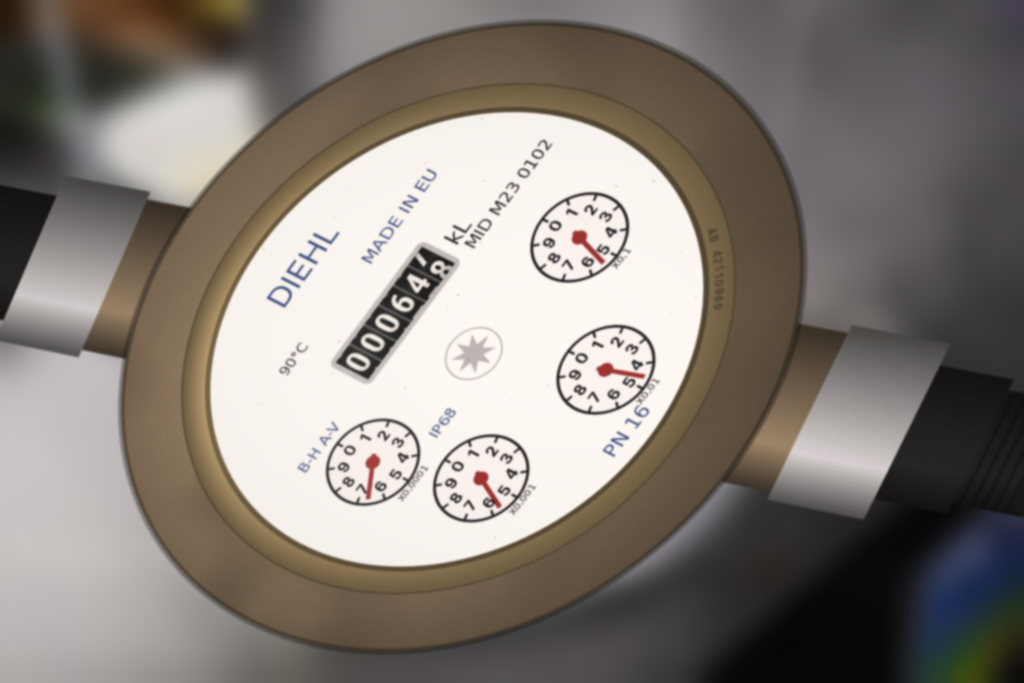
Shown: 647.5456 kL
